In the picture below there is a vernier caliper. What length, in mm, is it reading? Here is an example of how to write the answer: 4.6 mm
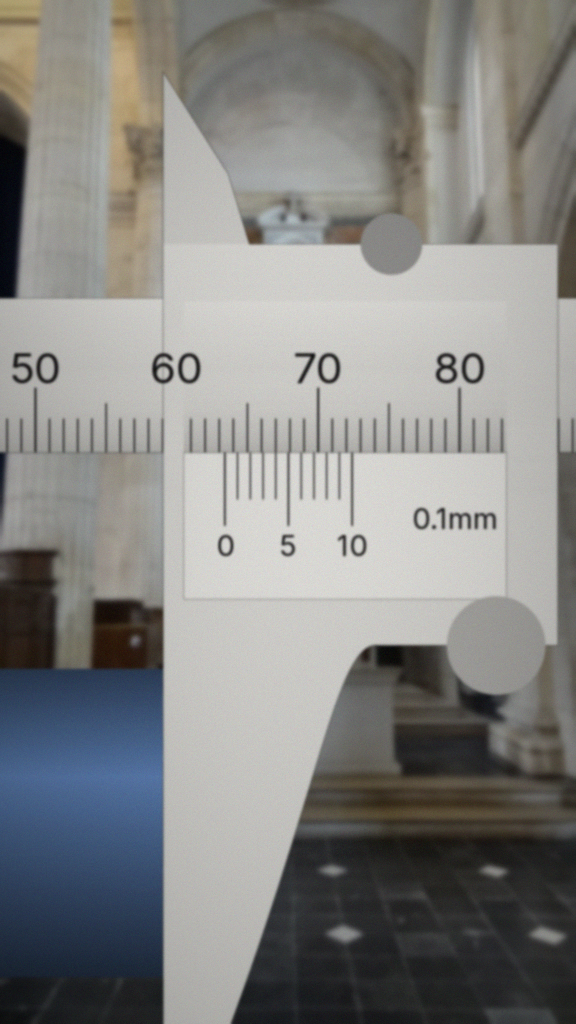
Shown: 63.4 mm
